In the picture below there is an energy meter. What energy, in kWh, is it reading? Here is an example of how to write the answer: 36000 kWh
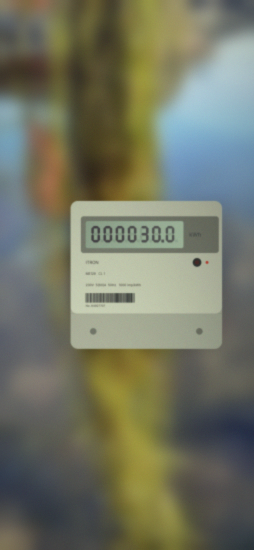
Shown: 30.0 kWh
